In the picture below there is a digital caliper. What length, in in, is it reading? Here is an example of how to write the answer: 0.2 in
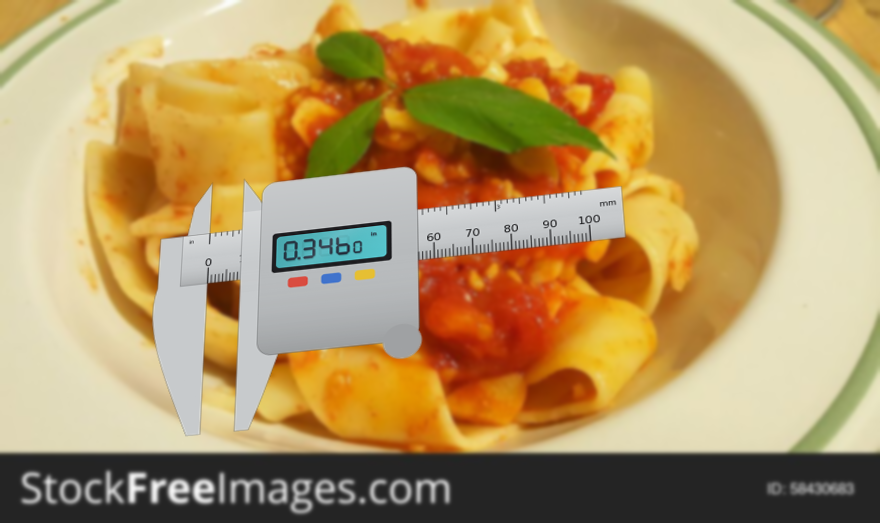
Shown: 0.3460 in
